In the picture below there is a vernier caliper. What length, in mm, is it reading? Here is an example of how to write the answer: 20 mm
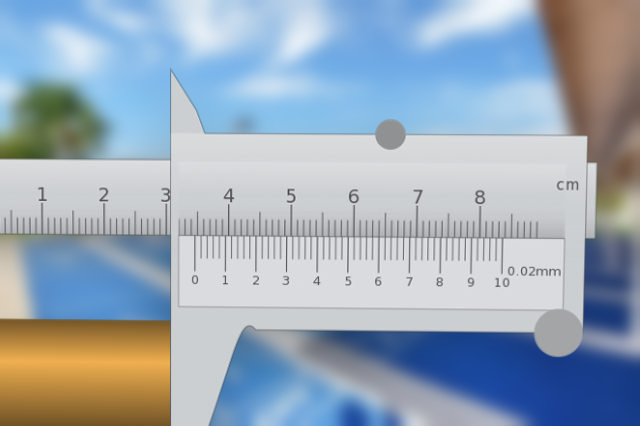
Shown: 34.6 mm
